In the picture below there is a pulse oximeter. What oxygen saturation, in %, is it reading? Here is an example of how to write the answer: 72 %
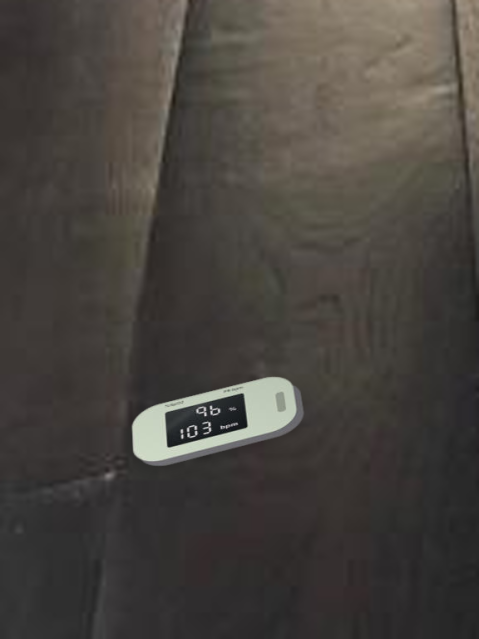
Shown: 96 %
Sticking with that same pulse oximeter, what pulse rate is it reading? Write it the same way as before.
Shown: 103 bpm
